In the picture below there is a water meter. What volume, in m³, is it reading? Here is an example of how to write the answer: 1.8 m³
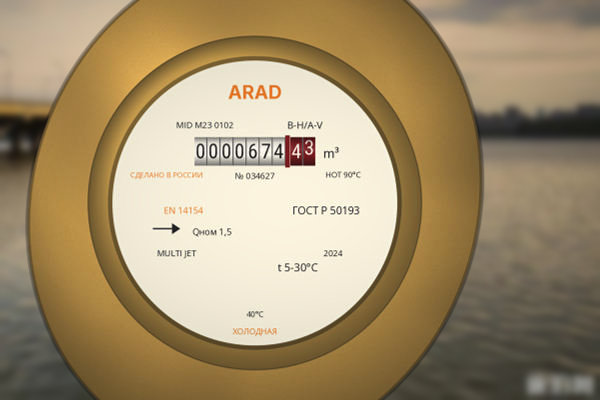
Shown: 674.43 m³
